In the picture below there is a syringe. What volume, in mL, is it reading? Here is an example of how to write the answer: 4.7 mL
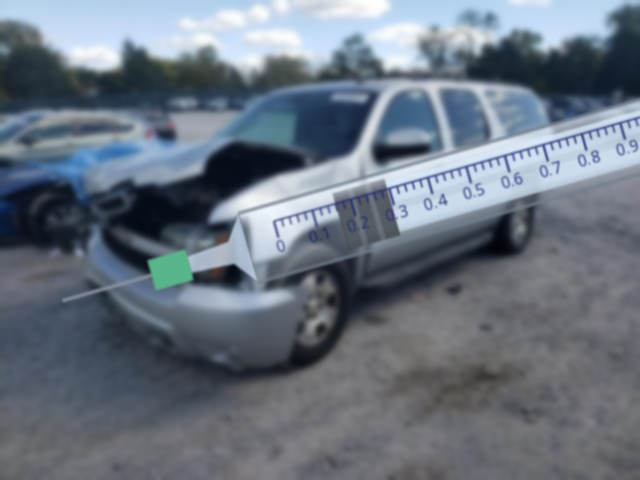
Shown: 0.16 mL
